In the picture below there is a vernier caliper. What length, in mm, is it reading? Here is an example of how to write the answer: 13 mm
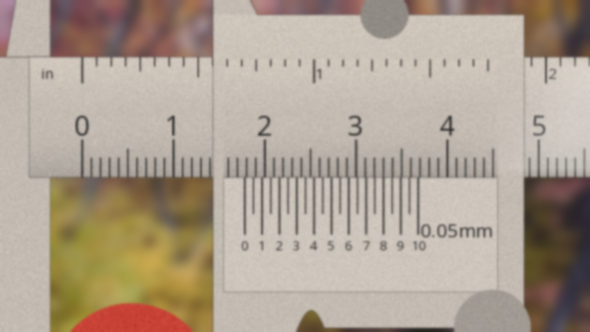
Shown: 17.8 mm
